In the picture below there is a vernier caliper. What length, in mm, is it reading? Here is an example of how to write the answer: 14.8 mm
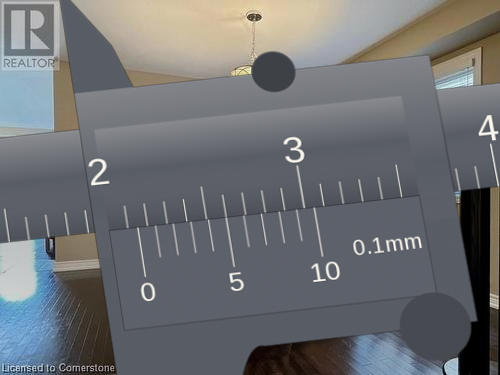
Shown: 21.5 mm
